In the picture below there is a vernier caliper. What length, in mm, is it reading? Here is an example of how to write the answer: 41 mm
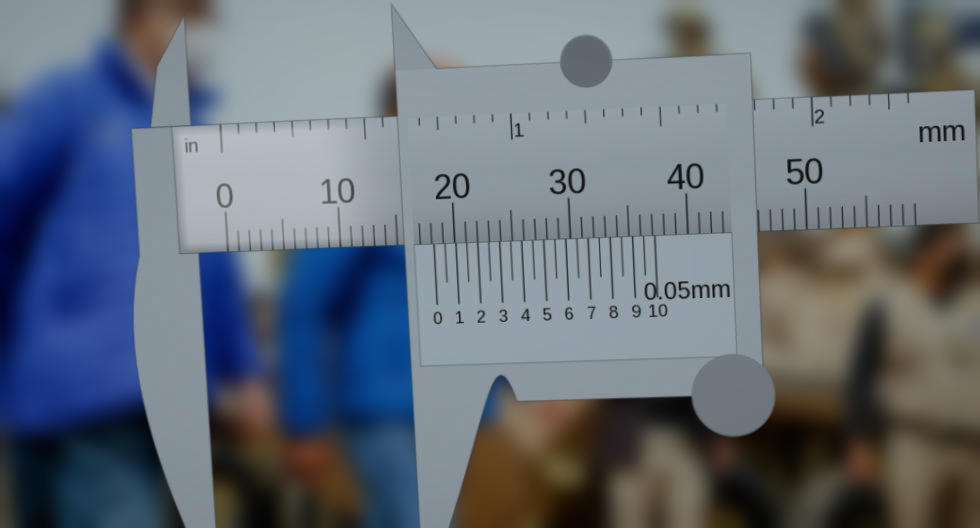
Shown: 18.2 mm
